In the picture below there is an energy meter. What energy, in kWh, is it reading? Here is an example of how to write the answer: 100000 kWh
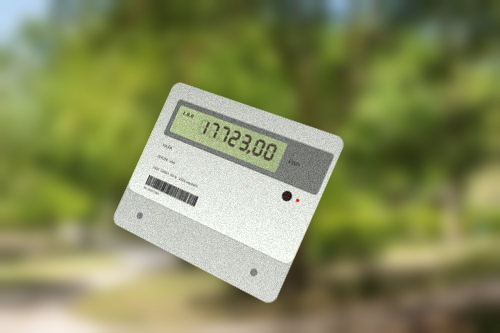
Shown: 17723.00 kWh
